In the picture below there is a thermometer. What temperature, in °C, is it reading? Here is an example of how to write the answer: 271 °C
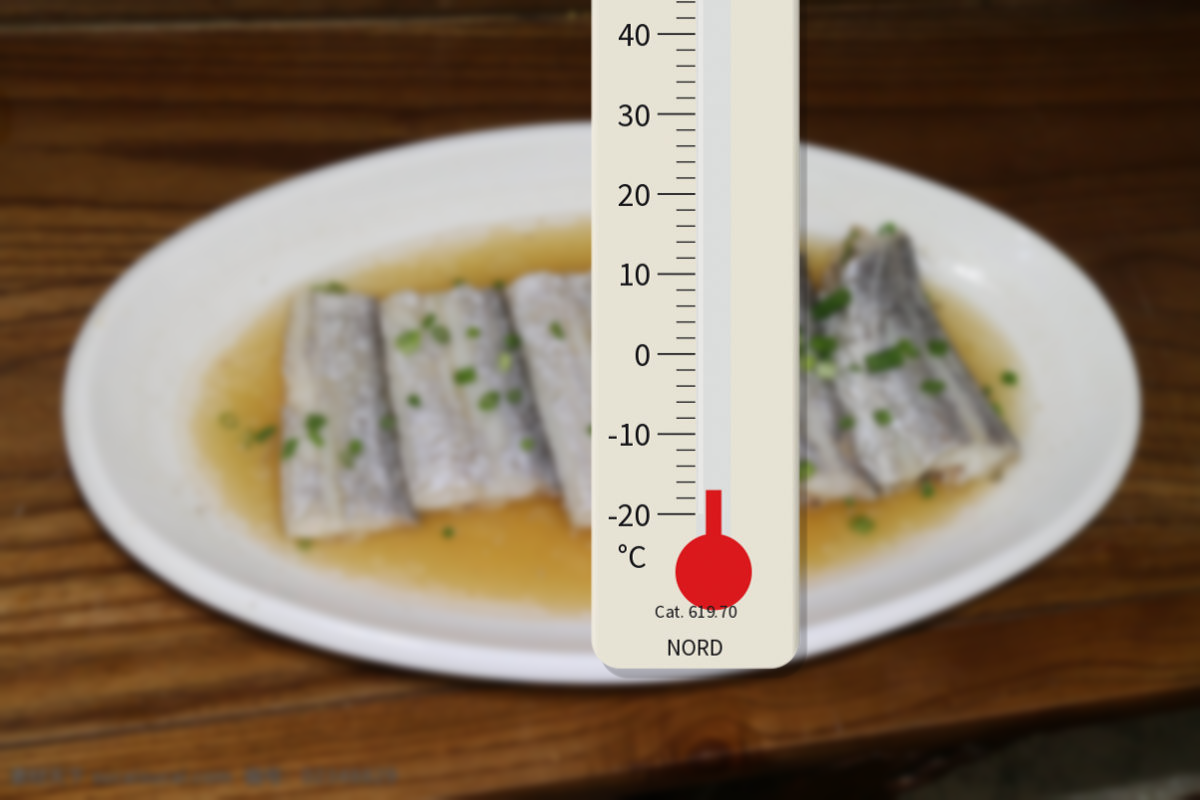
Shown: -17 °C
